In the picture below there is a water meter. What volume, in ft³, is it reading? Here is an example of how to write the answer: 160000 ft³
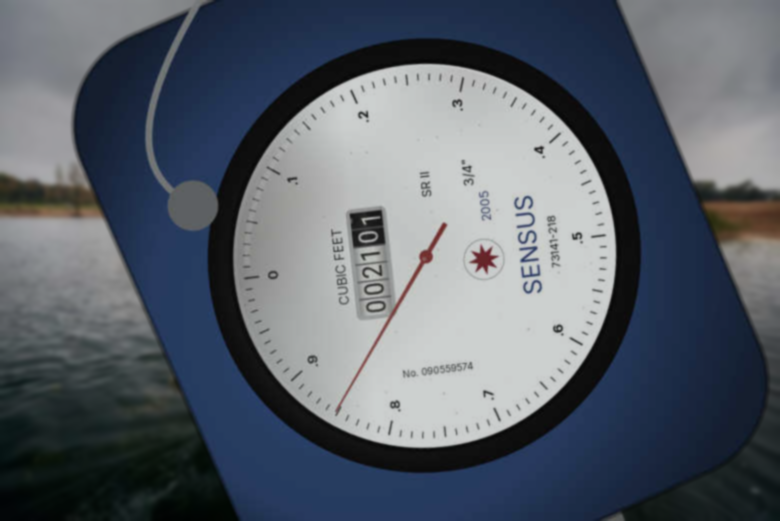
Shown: 2100.85 ft³
